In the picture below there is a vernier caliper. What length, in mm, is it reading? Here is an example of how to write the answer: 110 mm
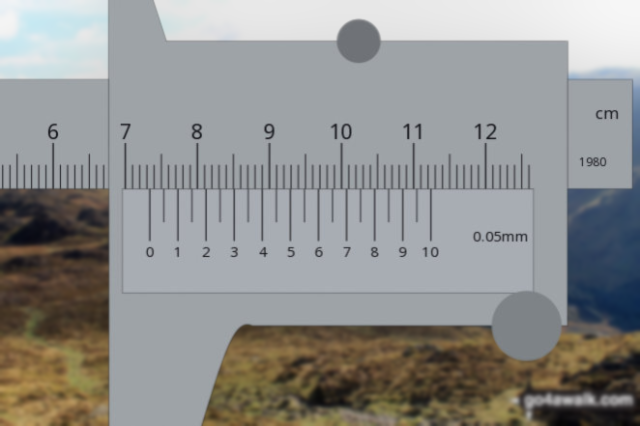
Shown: 73.4 mm
